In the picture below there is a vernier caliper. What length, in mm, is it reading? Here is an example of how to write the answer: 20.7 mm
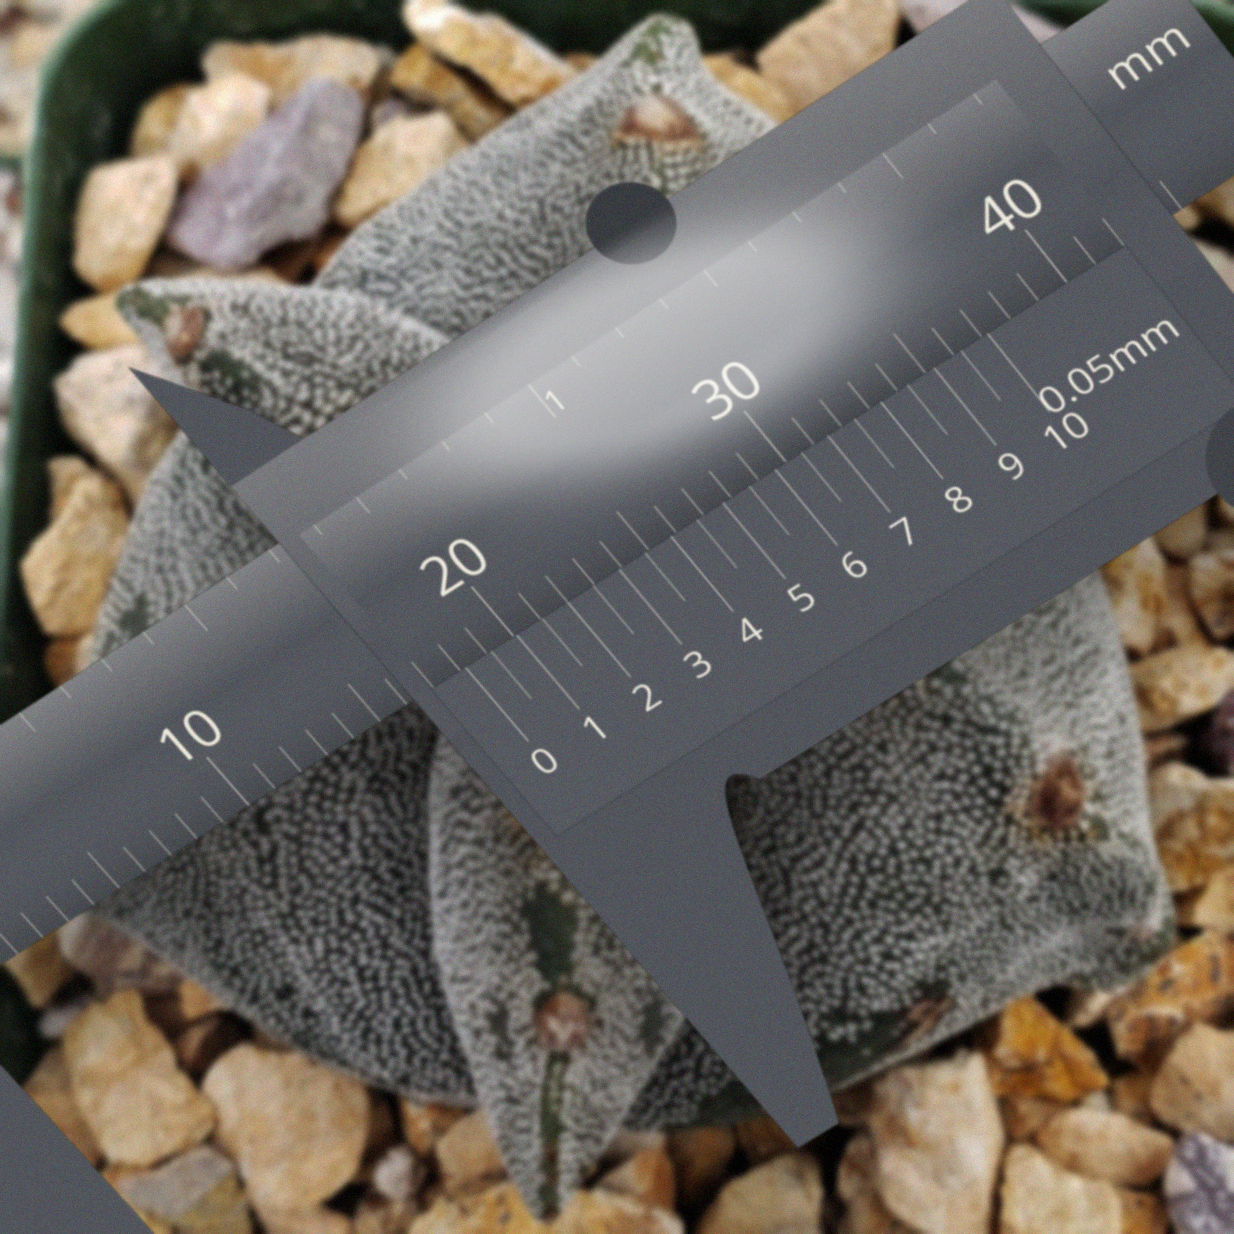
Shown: 18.20 mm
